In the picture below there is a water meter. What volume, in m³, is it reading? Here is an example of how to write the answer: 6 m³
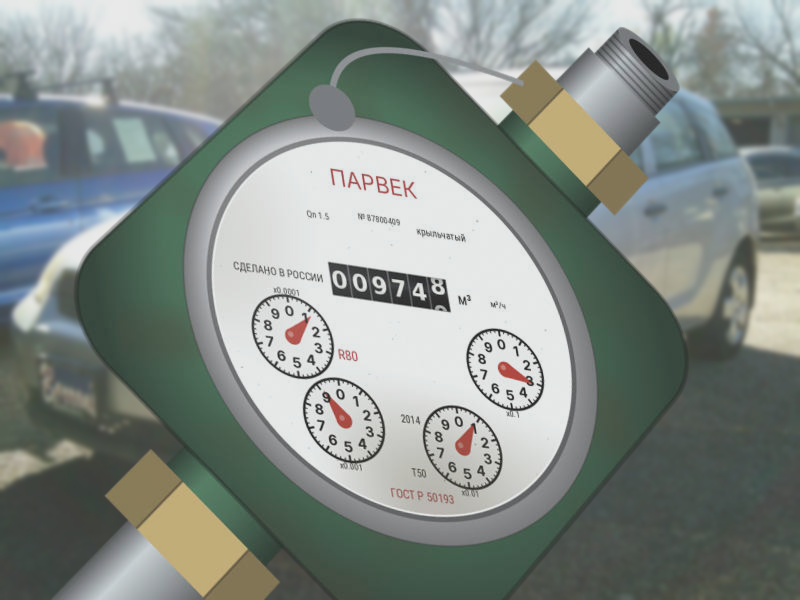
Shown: 9748.3091 m³
